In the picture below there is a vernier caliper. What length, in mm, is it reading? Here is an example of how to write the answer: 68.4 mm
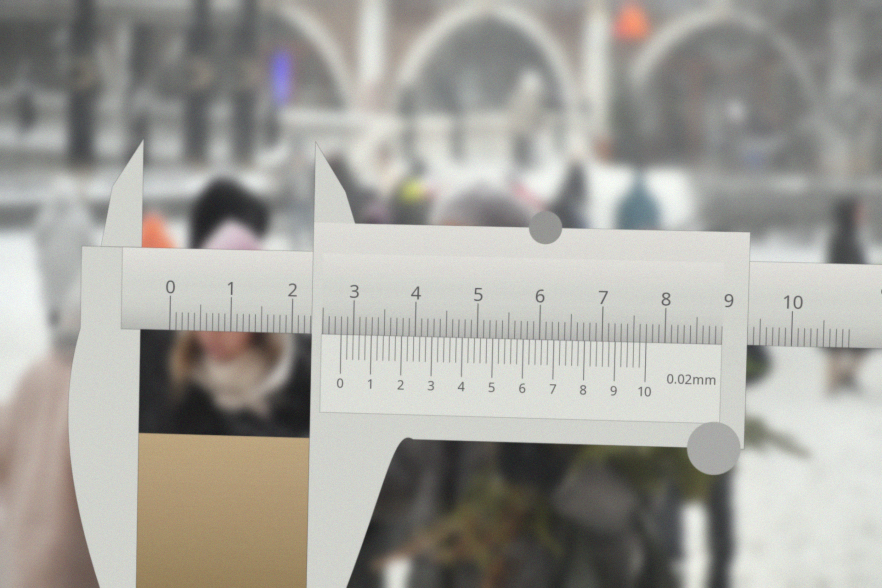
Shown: 28.0 mm
